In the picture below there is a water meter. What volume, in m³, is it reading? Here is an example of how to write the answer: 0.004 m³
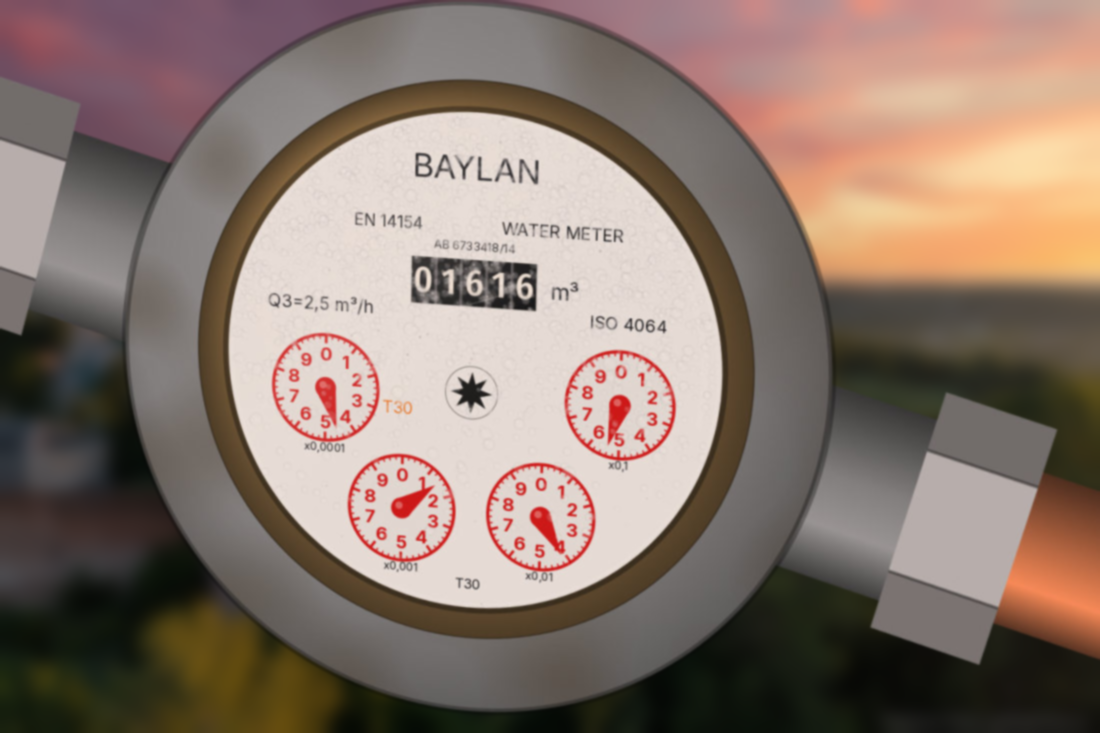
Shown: 1616.5414 m³
